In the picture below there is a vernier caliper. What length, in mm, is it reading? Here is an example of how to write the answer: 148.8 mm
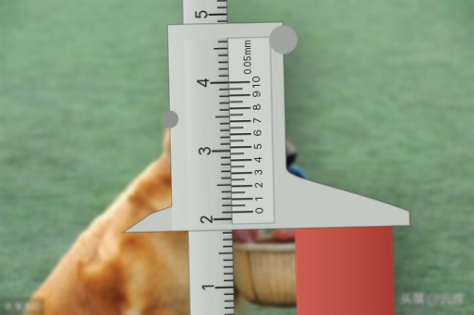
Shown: 21.0 mm
